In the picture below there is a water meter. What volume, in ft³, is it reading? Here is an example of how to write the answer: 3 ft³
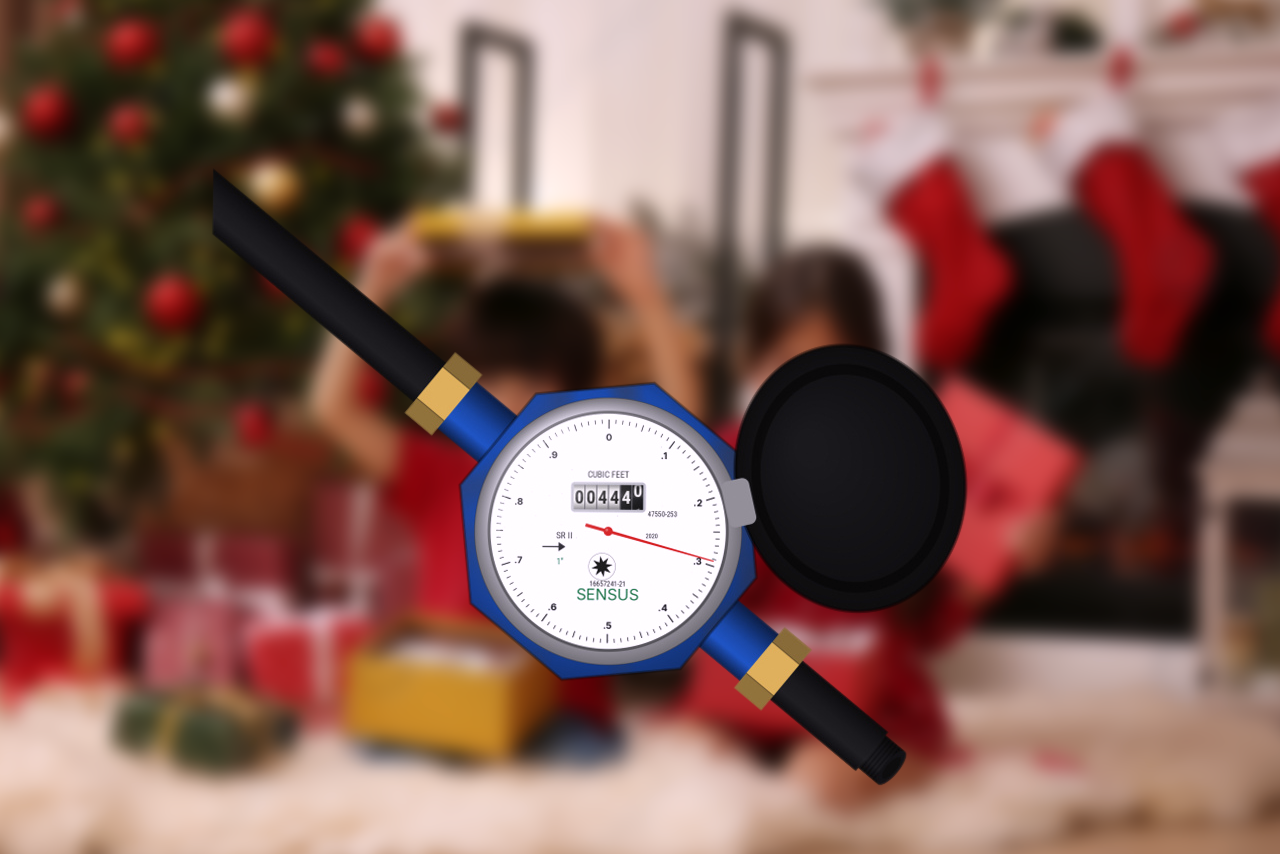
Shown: 4440.29 ft³
